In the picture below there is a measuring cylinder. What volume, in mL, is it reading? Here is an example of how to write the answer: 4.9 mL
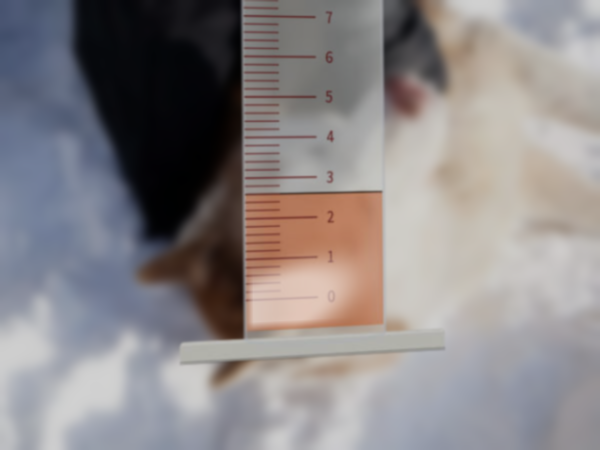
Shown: 2.6 mL
